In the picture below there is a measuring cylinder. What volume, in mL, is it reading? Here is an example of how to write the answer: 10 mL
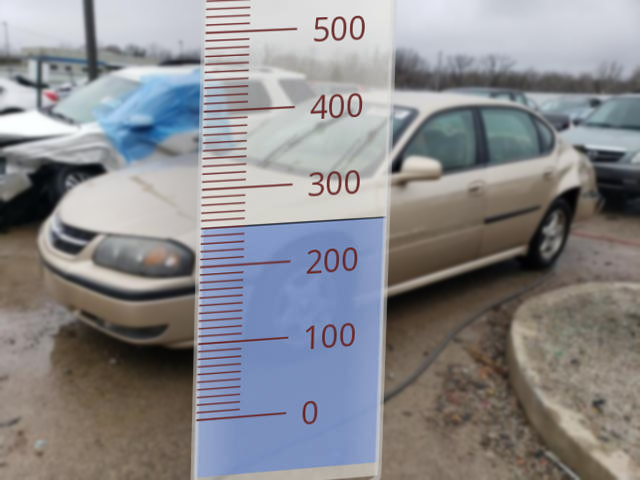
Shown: 250 mL
